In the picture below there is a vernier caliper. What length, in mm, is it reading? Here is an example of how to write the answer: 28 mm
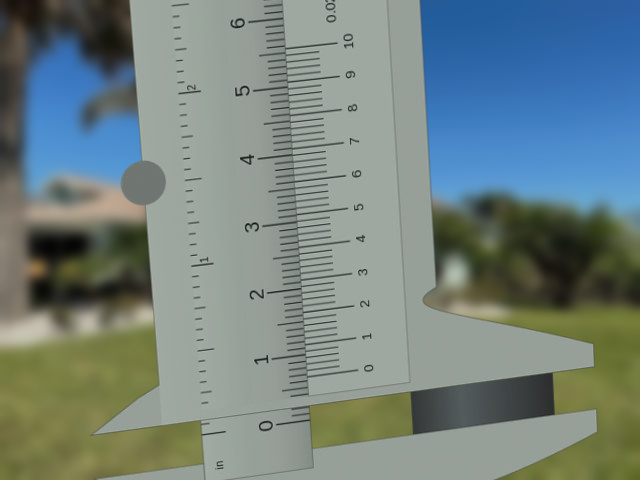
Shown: 6.6 mm
